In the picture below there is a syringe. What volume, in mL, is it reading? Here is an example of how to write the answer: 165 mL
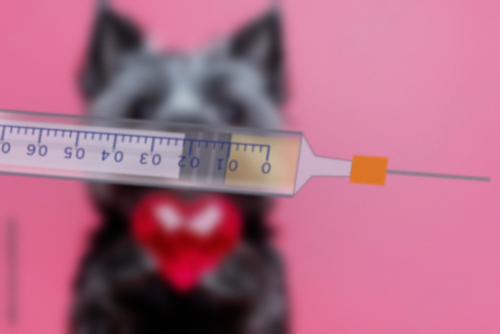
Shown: 0.1 mL
